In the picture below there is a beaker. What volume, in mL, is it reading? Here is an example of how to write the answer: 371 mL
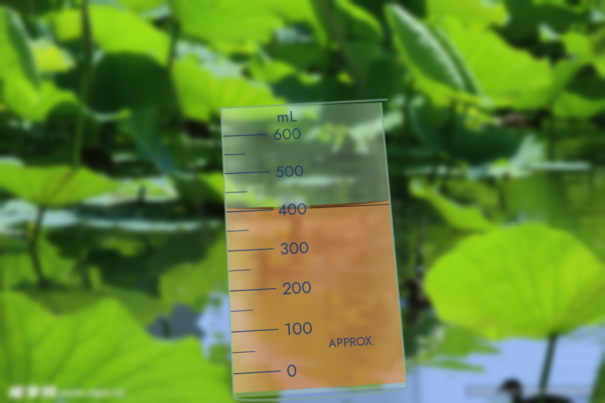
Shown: 400 mL
